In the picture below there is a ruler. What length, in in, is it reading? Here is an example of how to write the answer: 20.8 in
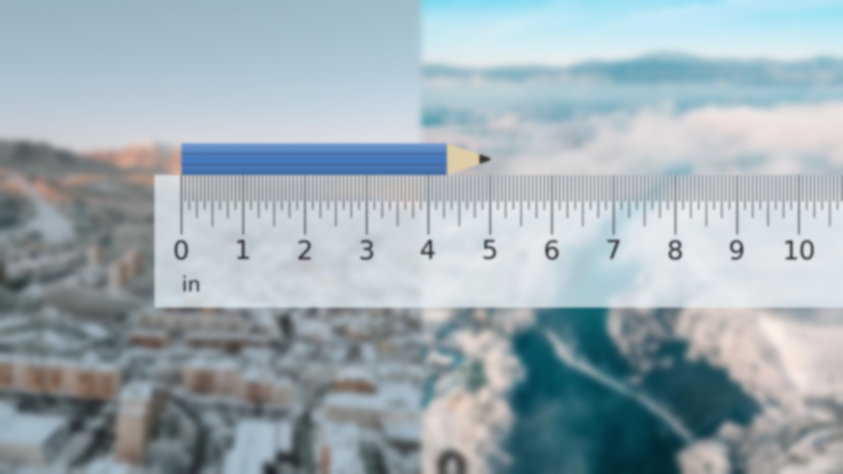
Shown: 5 in
